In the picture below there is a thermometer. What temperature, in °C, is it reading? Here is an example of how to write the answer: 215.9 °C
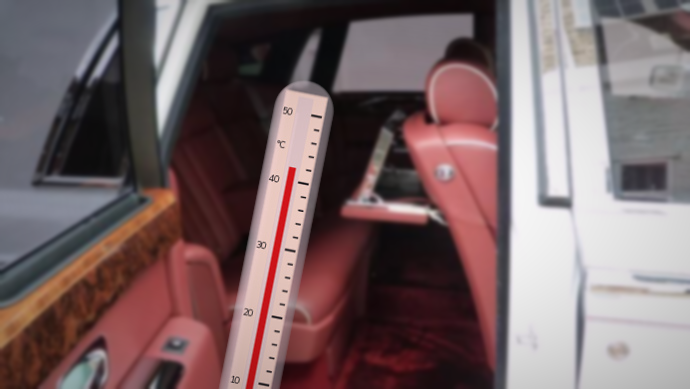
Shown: 42 °C
